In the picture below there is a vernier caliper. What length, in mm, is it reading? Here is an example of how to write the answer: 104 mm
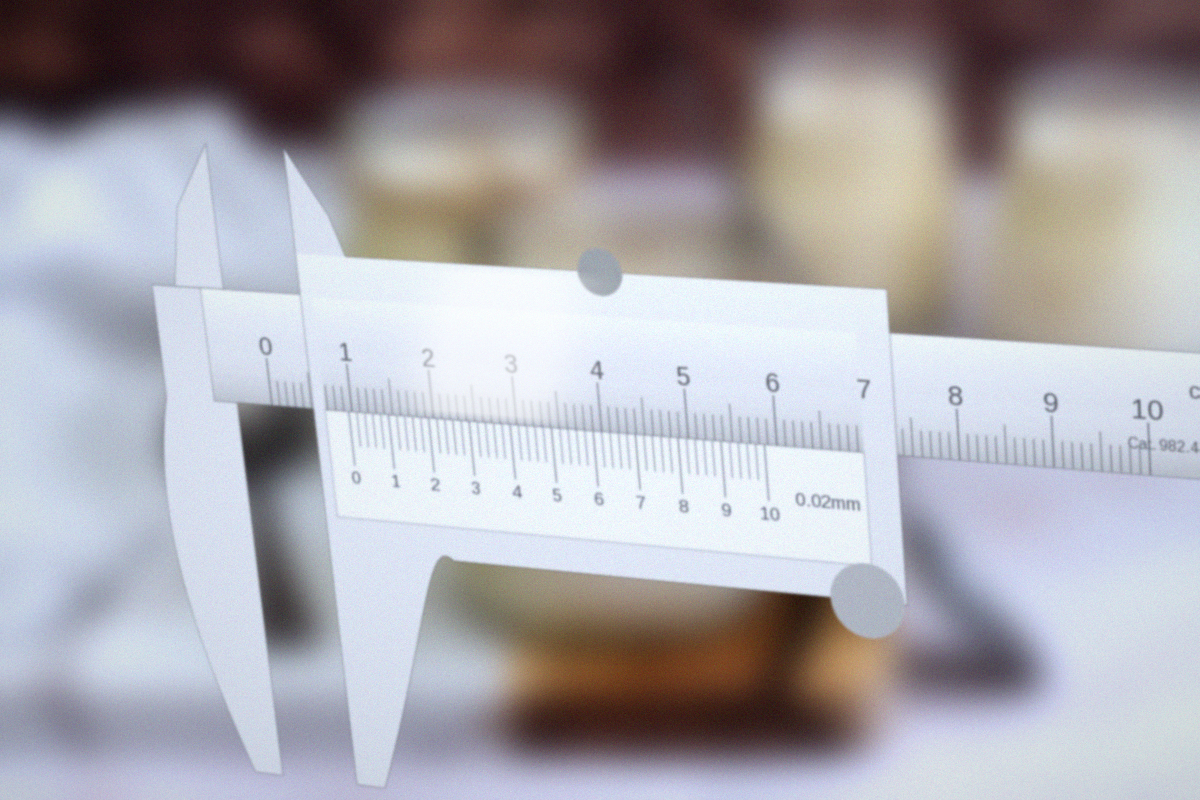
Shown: 9.6 mm
